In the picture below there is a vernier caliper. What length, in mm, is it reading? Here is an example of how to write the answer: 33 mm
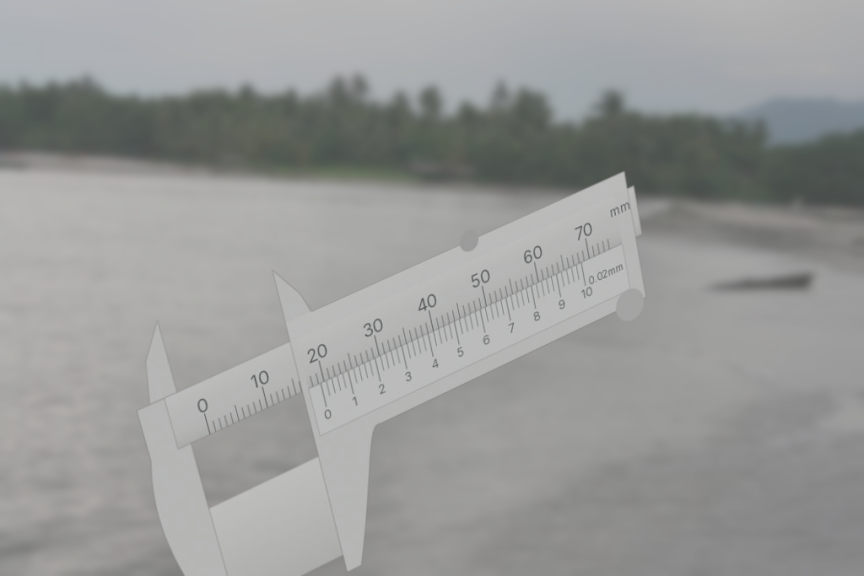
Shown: 19.4 mm
